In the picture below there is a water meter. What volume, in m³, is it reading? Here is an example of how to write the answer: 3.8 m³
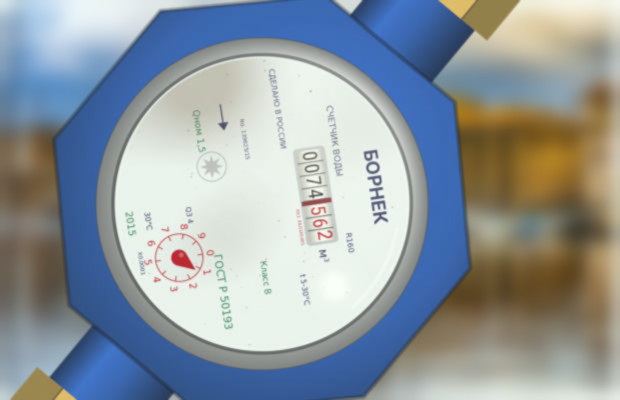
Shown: 74.5621 m³
